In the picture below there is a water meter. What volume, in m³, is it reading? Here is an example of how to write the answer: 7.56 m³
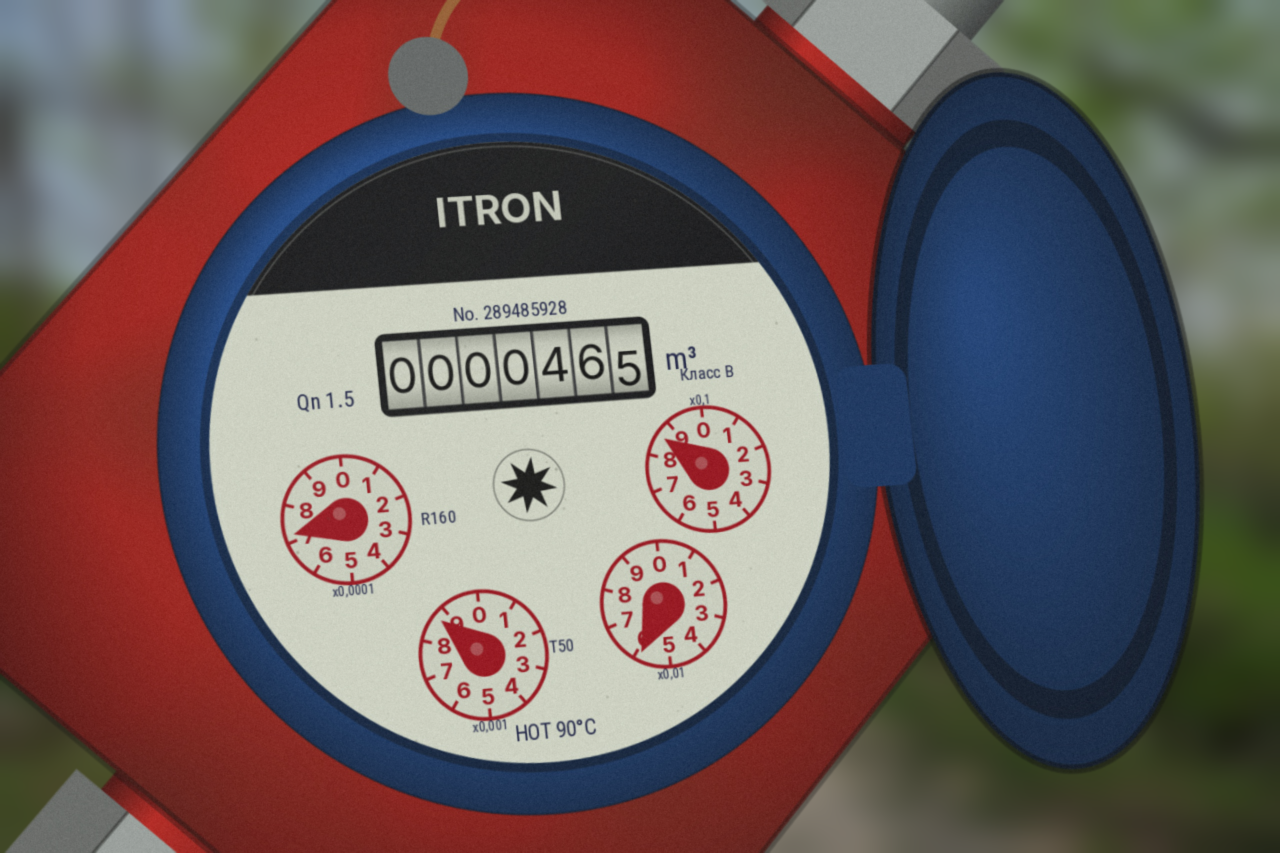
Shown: 464.8587 m³
